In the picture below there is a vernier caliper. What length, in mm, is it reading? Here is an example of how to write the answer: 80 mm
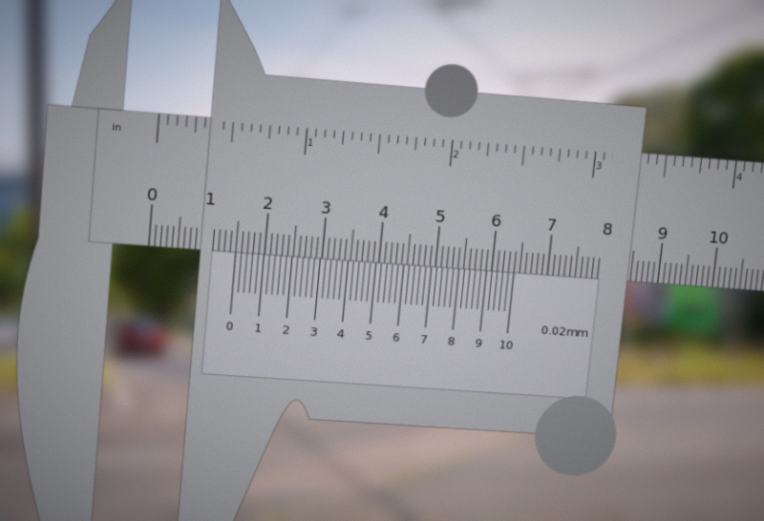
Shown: 15.0 mm
